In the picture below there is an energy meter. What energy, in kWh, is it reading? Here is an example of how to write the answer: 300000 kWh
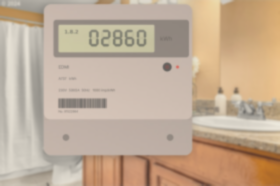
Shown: 2860 kWh
